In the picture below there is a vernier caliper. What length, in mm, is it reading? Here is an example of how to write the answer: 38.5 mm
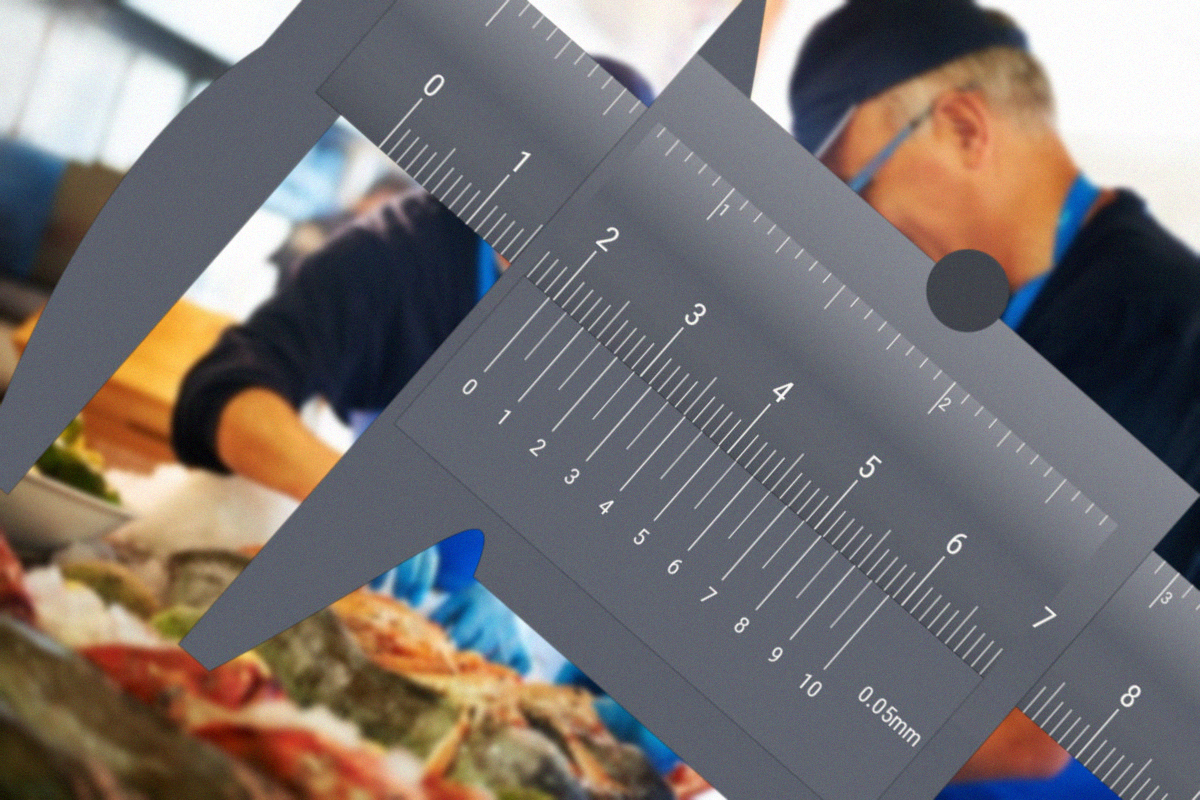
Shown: 19.6 mm
